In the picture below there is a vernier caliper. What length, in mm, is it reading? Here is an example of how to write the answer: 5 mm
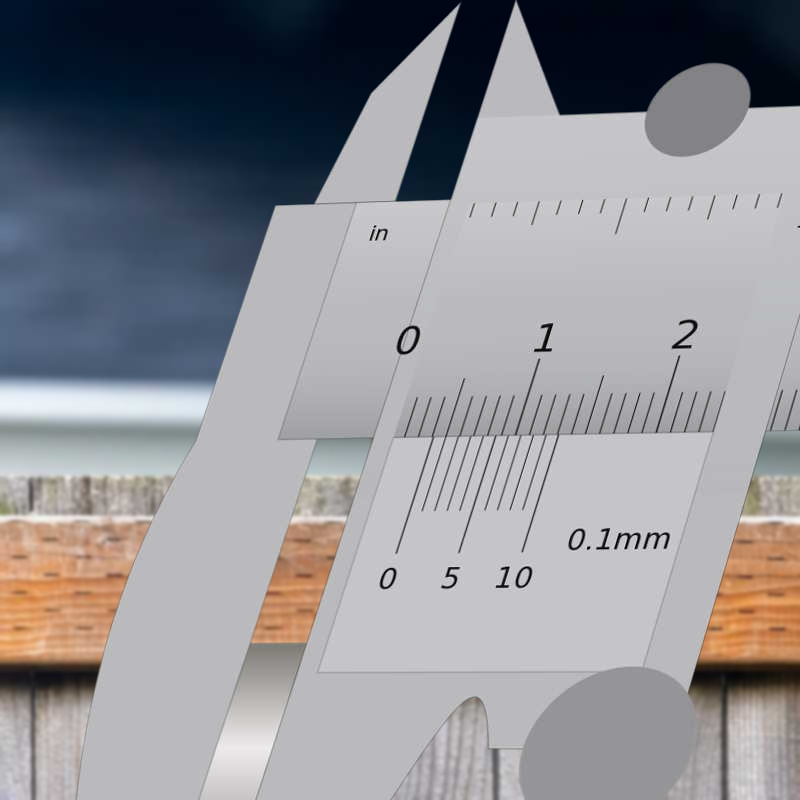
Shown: 4.1 mm
